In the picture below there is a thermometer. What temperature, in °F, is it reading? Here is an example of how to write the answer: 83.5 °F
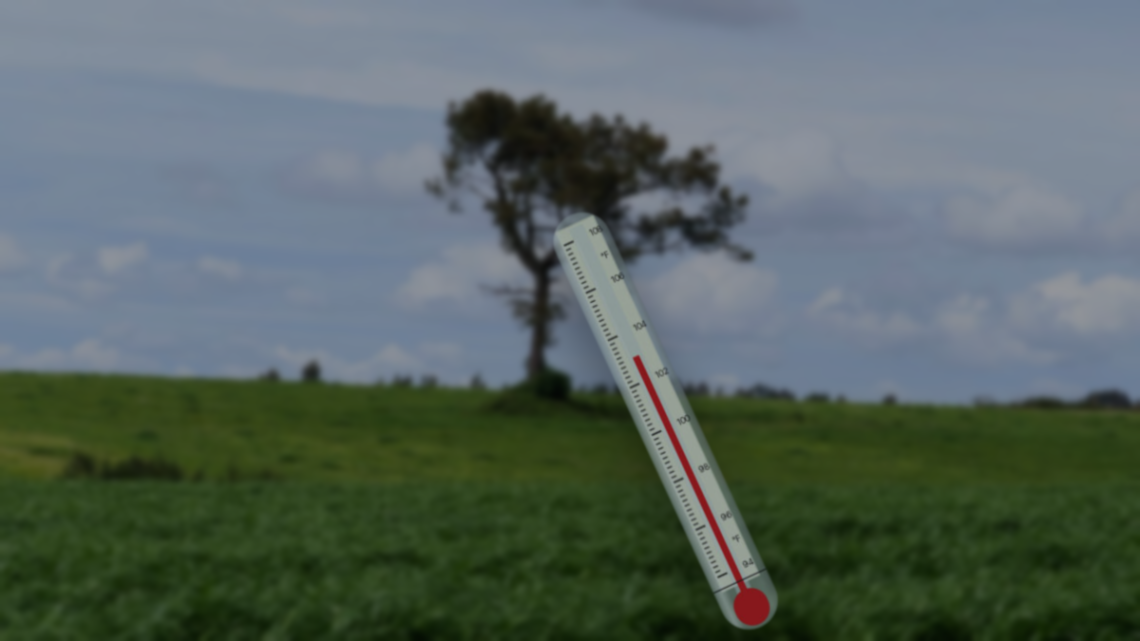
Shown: 103 °F
